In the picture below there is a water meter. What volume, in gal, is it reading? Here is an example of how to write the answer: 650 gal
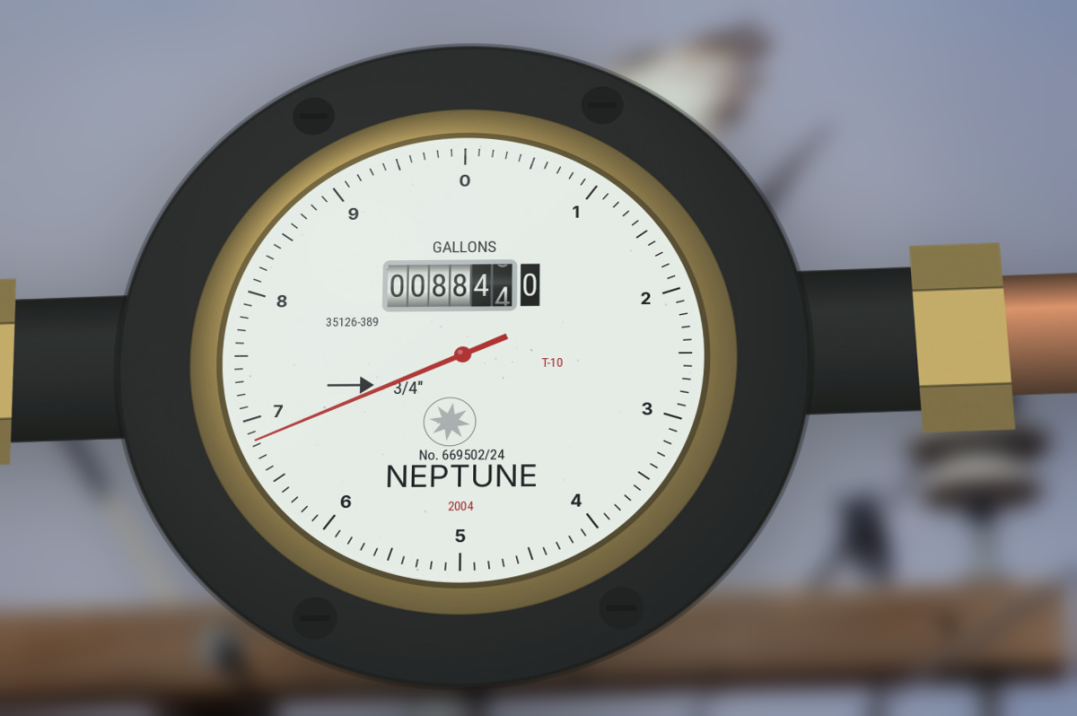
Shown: 88436.8 gal
